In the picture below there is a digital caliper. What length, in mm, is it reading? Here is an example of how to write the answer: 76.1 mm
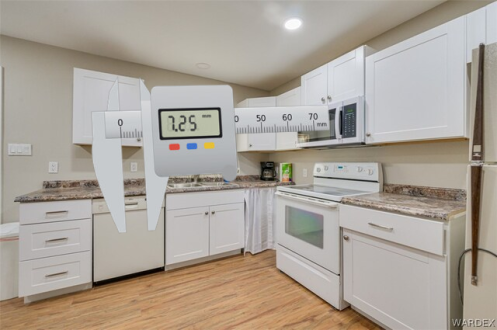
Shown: 7.25 mm
